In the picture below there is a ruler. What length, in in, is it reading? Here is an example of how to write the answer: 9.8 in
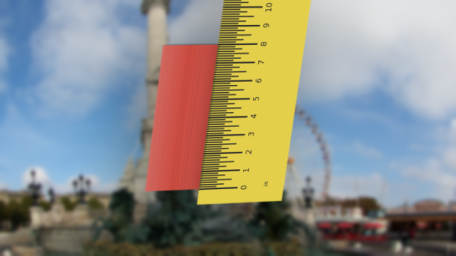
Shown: 8 in
